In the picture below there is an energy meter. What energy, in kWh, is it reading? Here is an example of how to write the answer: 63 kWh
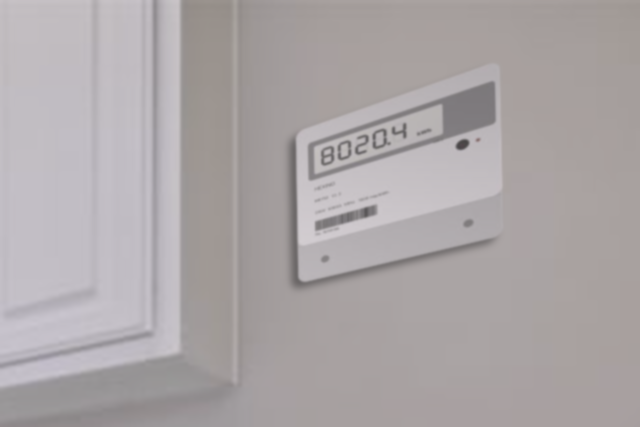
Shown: 8020.4 kWh
